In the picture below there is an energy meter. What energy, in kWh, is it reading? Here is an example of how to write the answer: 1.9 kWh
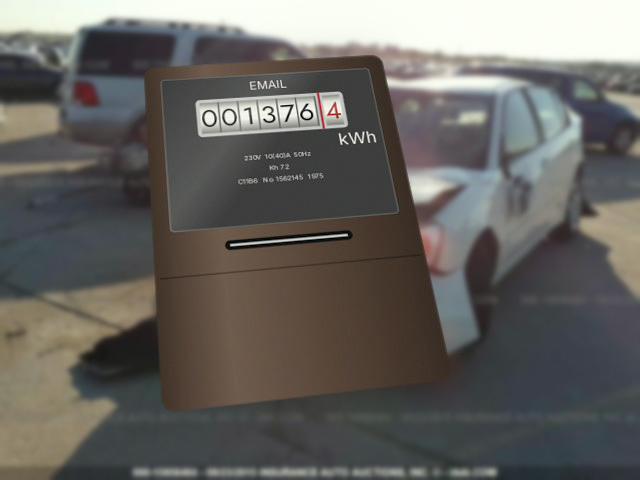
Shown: 1376.4 kWh
